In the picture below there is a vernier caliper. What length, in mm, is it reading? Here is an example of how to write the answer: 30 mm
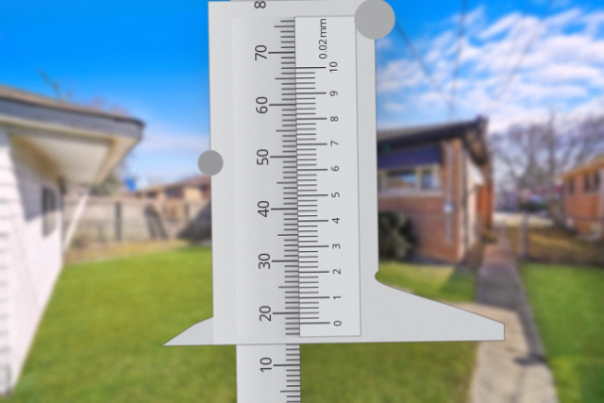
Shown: 18.0 mm
